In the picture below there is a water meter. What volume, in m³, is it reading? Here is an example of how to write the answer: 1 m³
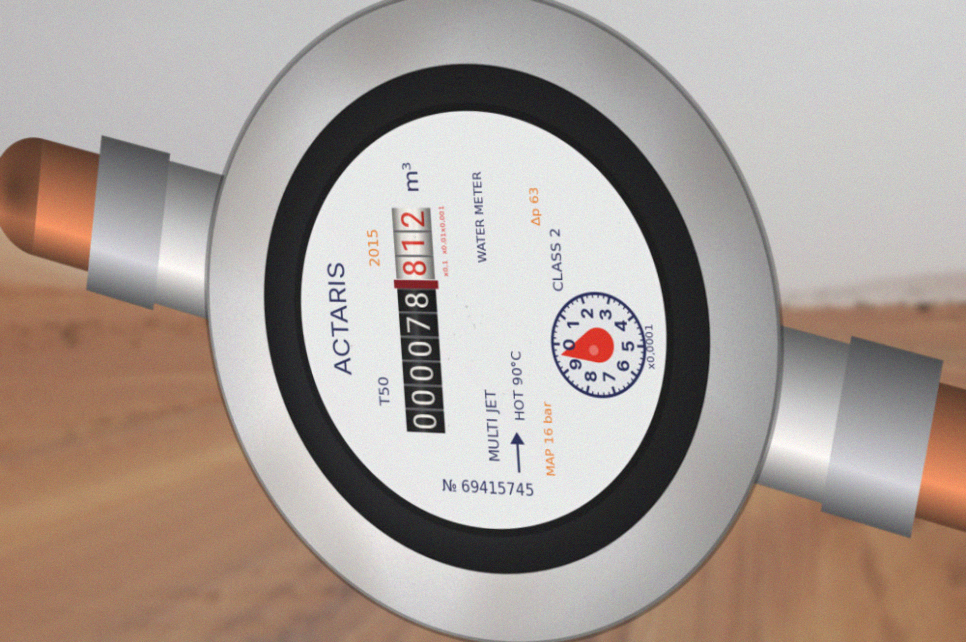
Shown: 78.8119 m³
